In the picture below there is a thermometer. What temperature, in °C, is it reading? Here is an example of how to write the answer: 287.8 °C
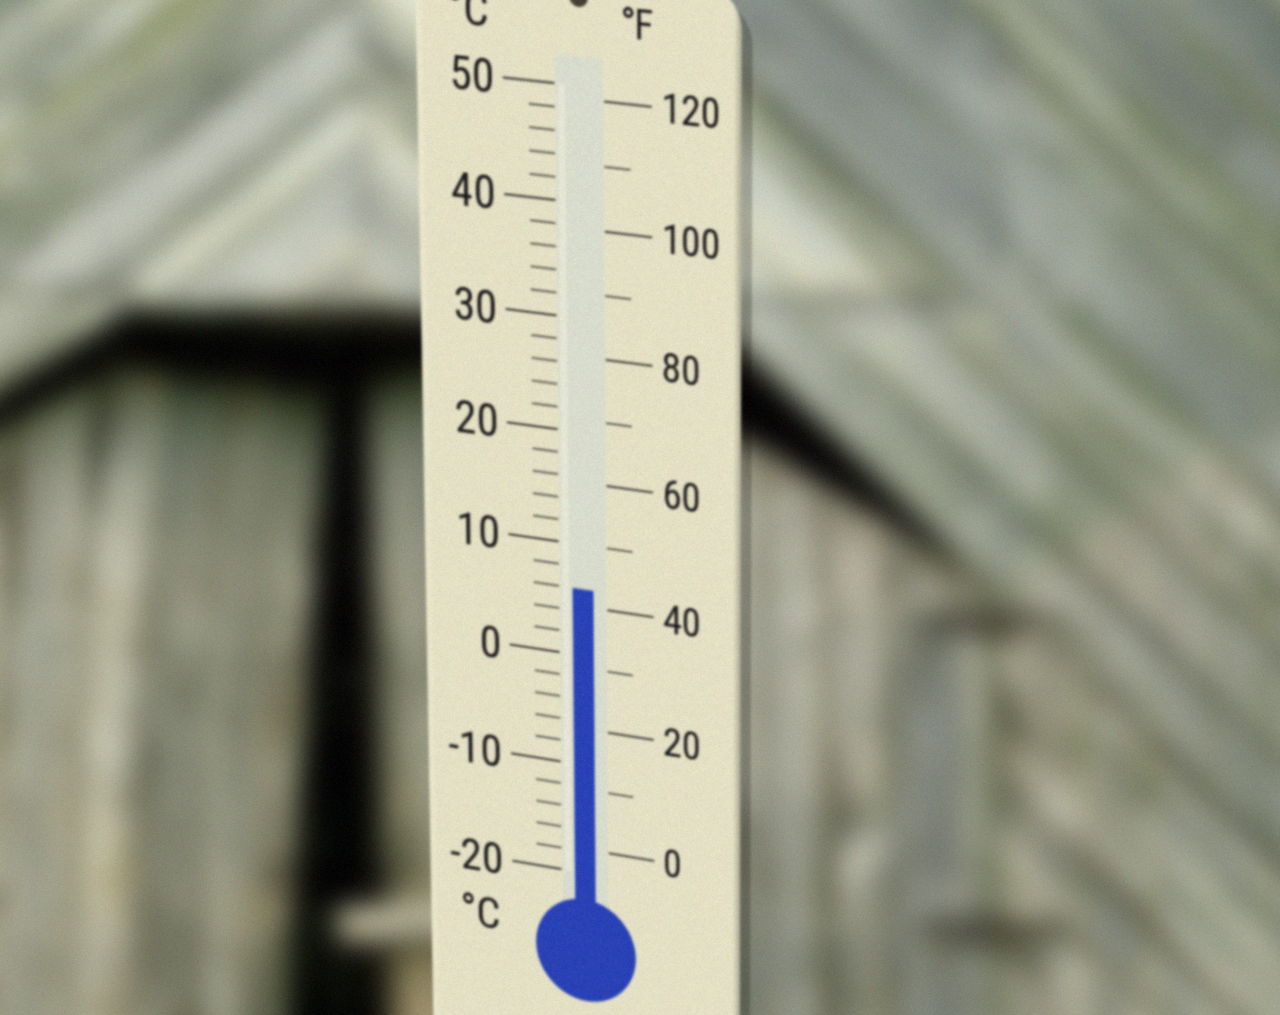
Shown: 6 °C
